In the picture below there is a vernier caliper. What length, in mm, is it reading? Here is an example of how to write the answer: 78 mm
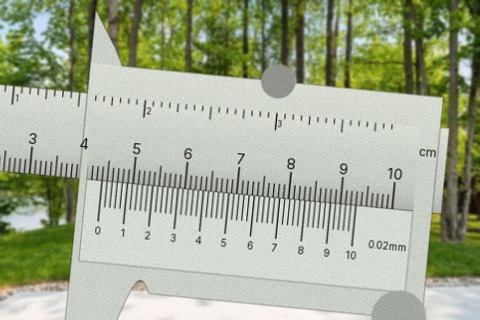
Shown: 44.0 mm
